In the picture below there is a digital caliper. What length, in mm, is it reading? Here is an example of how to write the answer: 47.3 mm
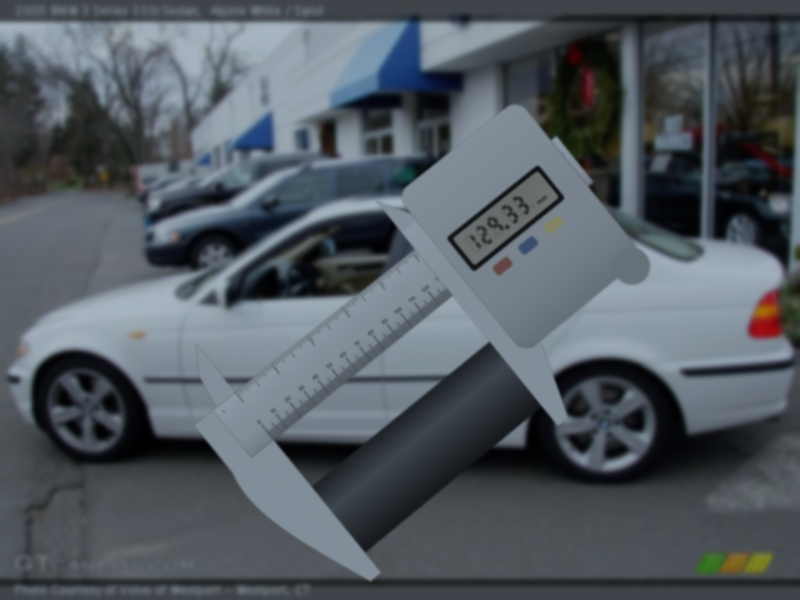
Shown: 129.33 mm
